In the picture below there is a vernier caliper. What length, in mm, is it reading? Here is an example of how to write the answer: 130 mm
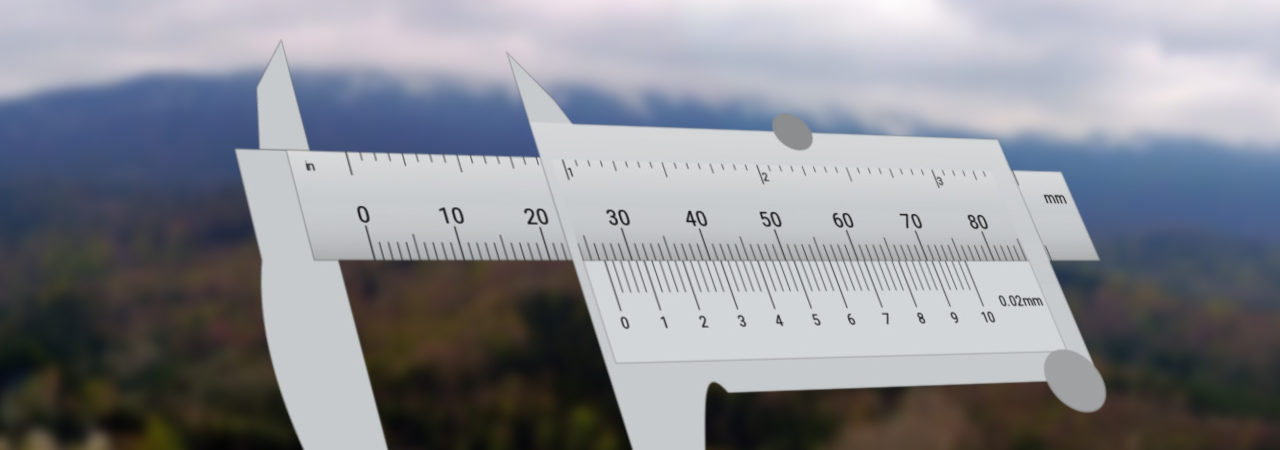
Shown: 26.6 mm
